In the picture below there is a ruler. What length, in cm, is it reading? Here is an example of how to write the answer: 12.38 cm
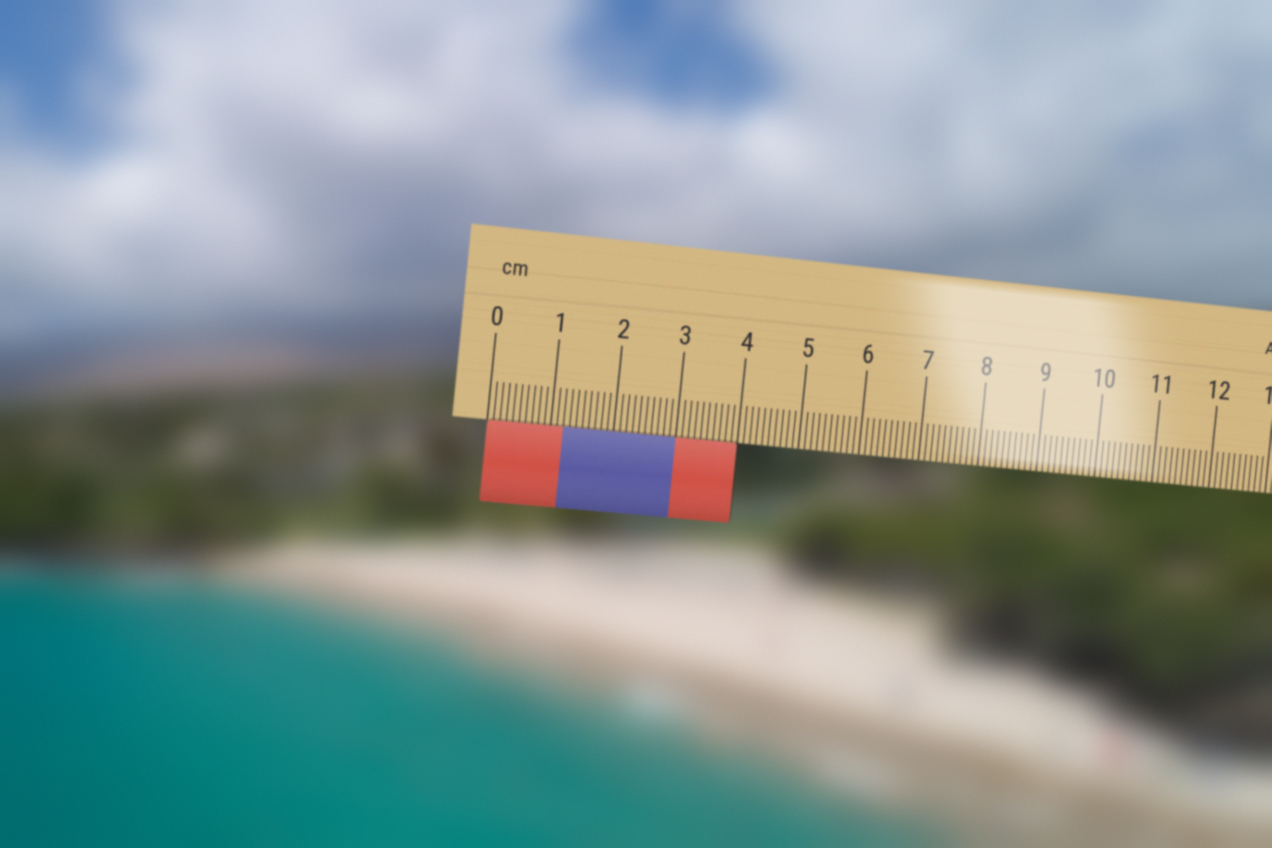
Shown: 4 cm
